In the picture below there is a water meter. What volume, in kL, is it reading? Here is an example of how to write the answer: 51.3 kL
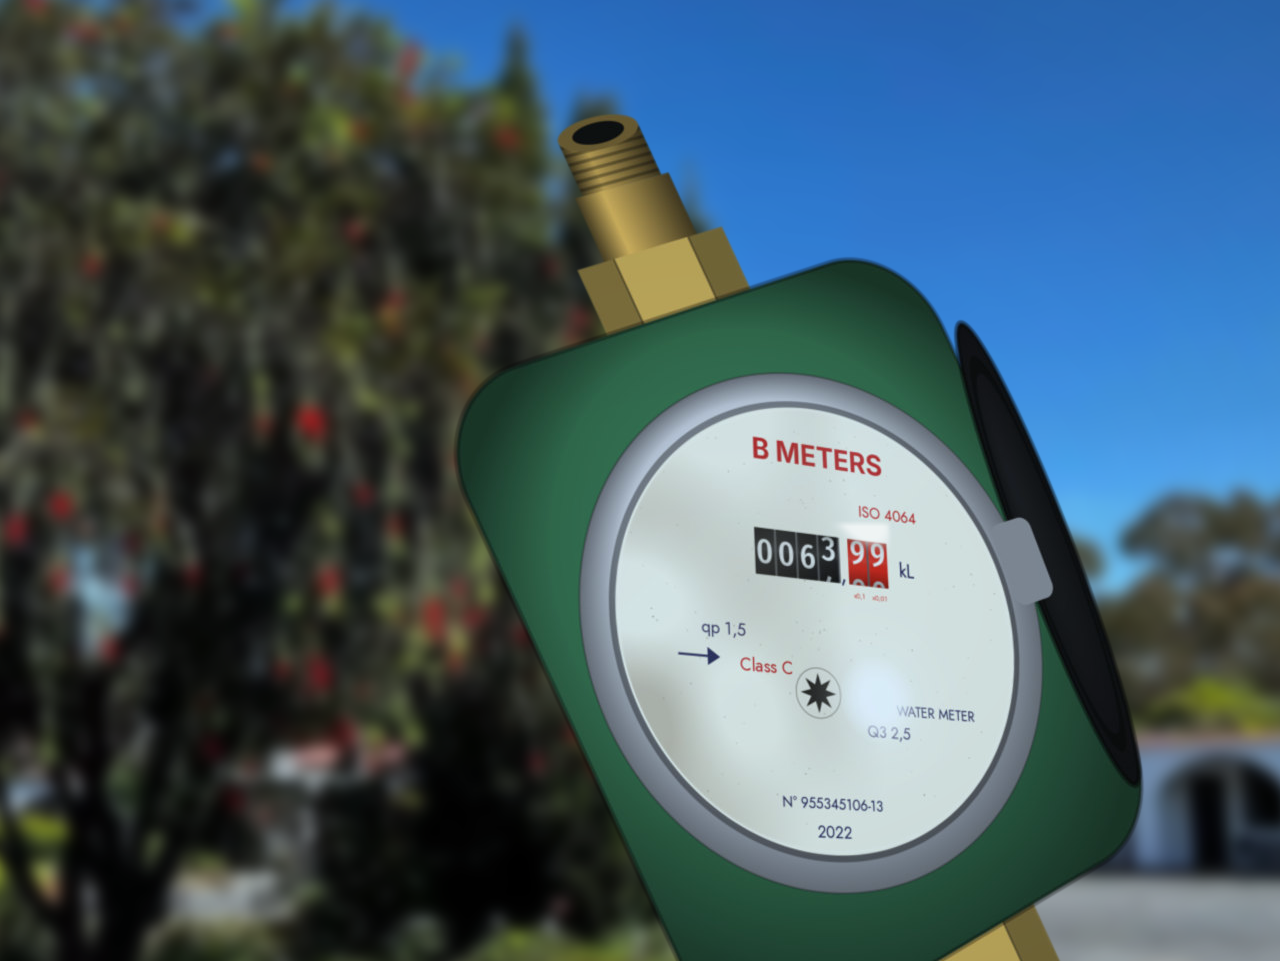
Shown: 63.99 kL
